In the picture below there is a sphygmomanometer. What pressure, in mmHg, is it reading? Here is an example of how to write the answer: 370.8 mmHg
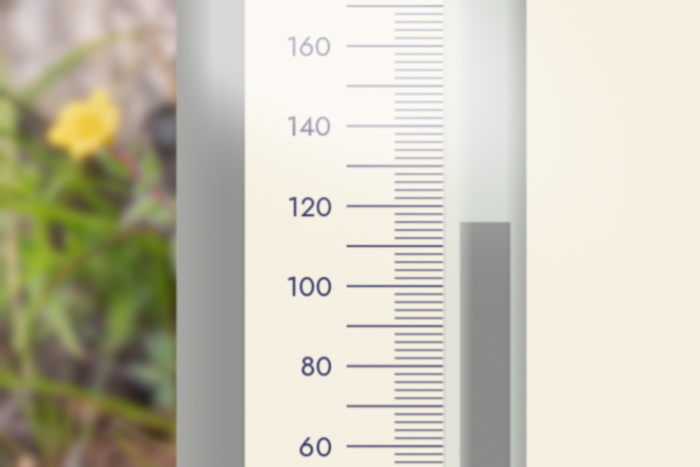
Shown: 116 mmHg
